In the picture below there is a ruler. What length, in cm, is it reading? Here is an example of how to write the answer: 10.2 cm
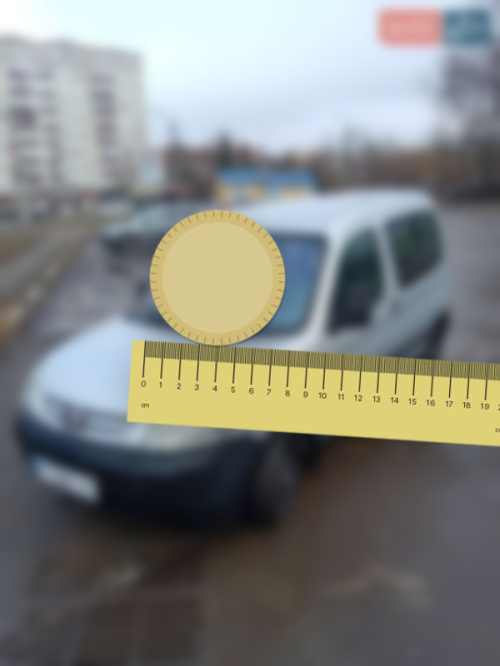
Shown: 7.5 cm
